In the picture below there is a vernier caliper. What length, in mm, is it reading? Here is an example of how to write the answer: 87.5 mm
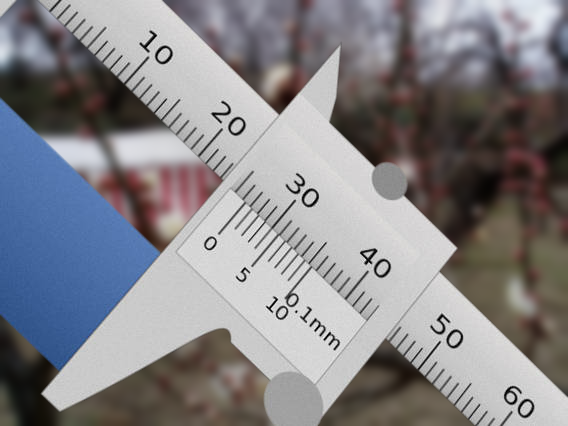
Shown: 26.4 mm
